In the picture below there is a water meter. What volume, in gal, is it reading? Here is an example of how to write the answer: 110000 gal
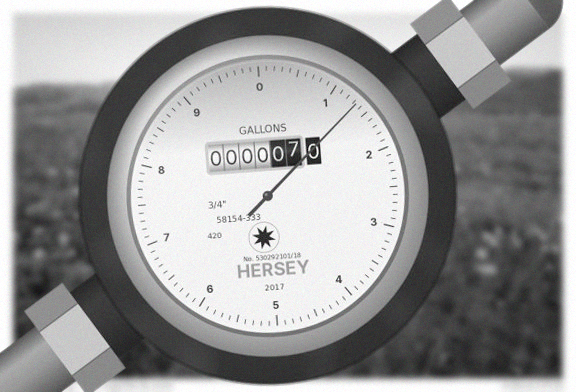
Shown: 71.3 gal
